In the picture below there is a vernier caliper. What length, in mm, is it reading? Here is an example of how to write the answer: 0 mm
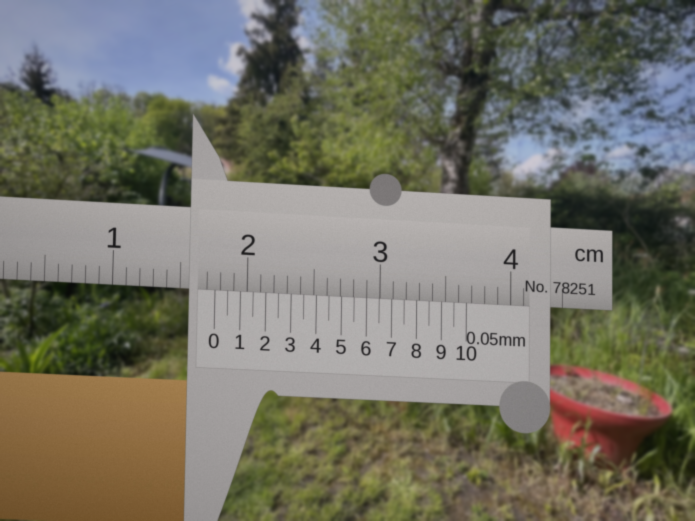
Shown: 17.6 mm
